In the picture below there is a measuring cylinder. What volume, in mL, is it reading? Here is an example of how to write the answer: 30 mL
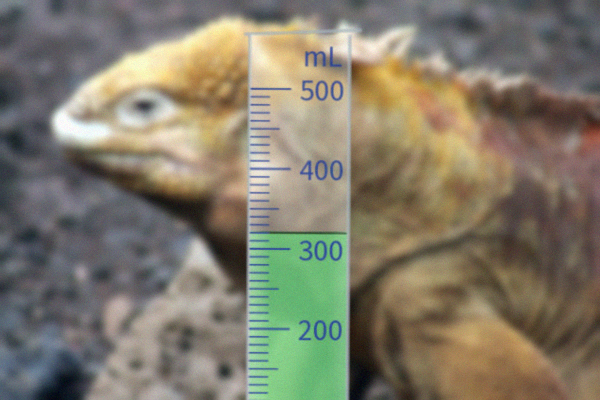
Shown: 320 mL
